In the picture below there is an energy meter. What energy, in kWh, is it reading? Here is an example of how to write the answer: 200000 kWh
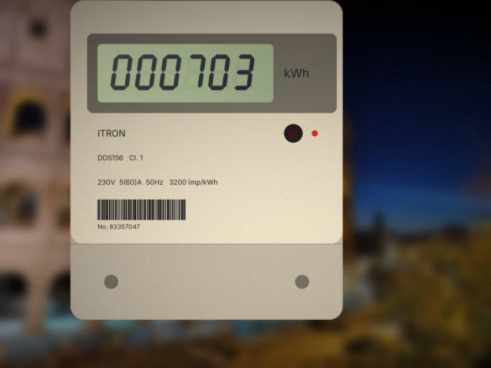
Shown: 703 kWh
